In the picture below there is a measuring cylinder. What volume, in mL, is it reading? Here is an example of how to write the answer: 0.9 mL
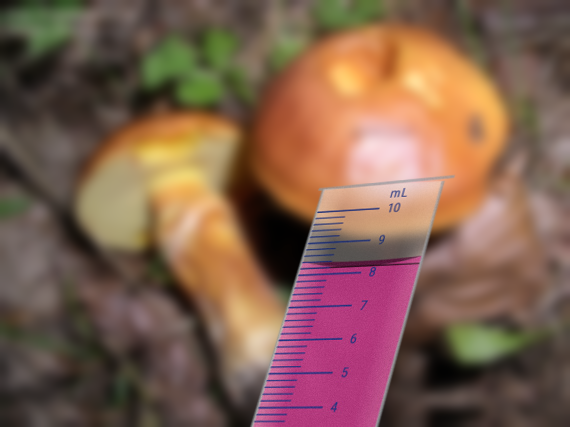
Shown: 8.2 mL
